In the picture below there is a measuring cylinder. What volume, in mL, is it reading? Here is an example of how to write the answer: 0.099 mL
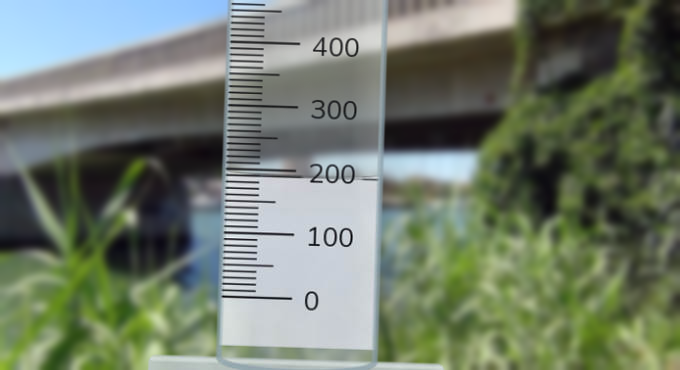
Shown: 190 mL
